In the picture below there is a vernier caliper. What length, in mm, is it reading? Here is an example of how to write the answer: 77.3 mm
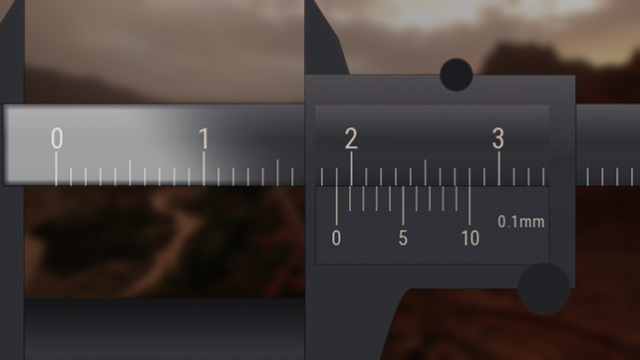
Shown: 19.0 mm
